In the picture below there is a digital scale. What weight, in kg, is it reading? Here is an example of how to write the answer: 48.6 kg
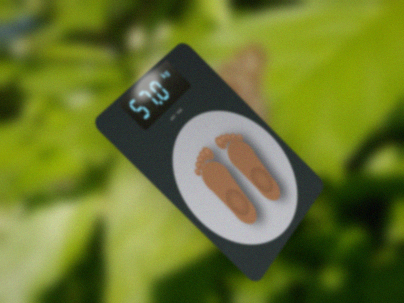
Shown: 57.0 kg
